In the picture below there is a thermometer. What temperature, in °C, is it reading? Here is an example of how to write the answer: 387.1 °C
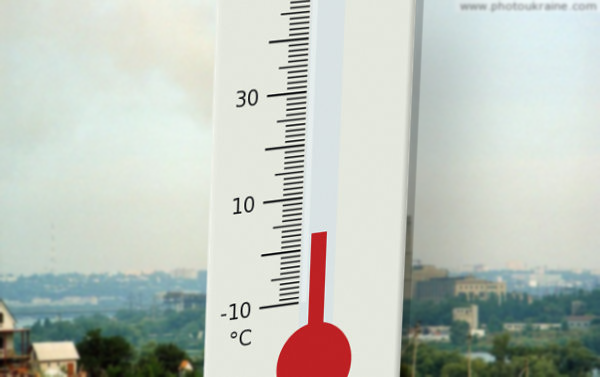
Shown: 3 °C
